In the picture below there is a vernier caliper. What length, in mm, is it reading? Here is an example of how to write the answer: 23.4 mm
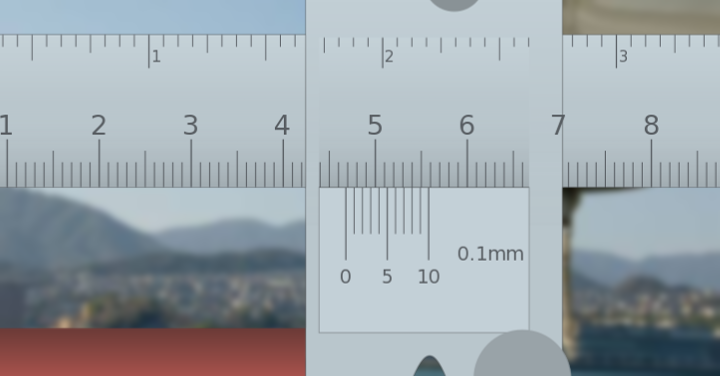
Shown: 46.8 mm
